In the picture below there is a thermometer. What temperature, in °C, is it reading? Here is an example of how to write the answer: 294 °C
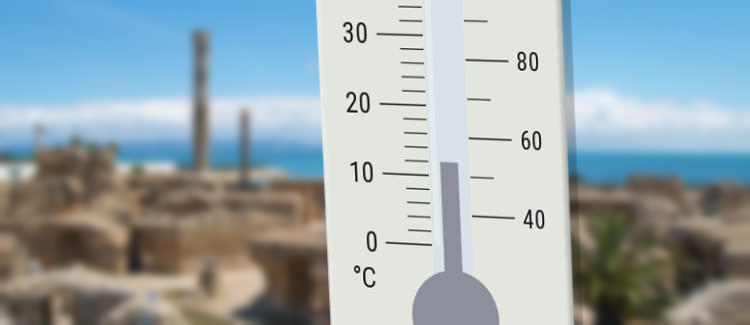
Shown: 12 °C
